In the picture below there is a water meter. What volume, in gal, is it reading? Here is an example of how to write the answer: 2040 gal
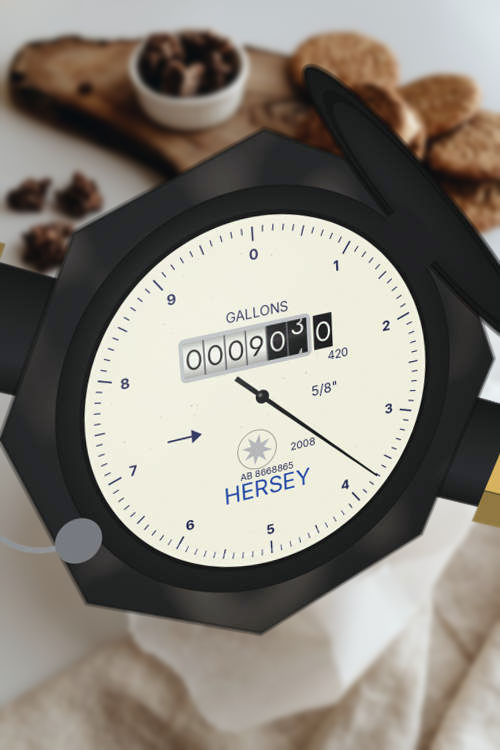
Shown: 9033.7 gal
